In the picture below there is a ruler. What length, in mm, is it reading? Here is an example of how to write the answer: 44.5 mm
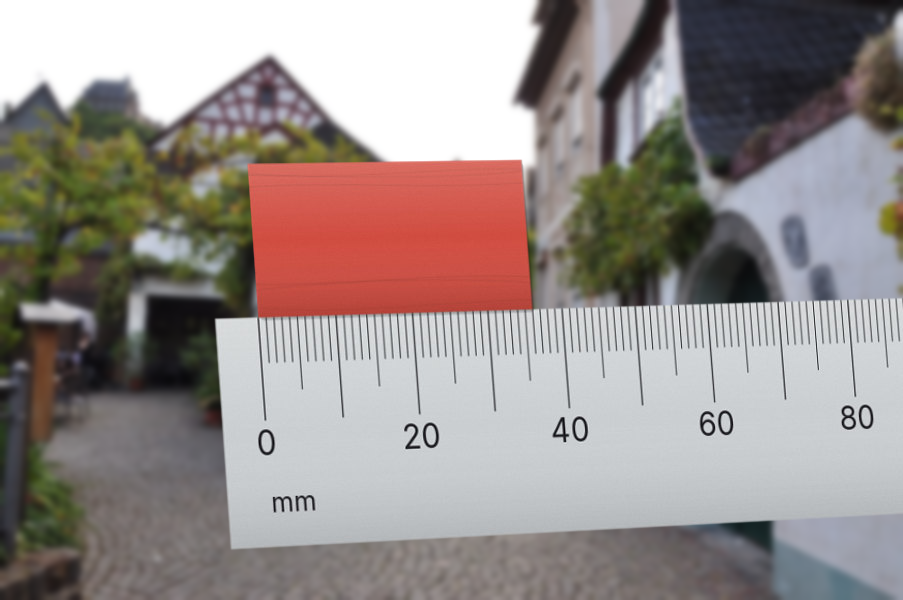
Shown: 36 mm
